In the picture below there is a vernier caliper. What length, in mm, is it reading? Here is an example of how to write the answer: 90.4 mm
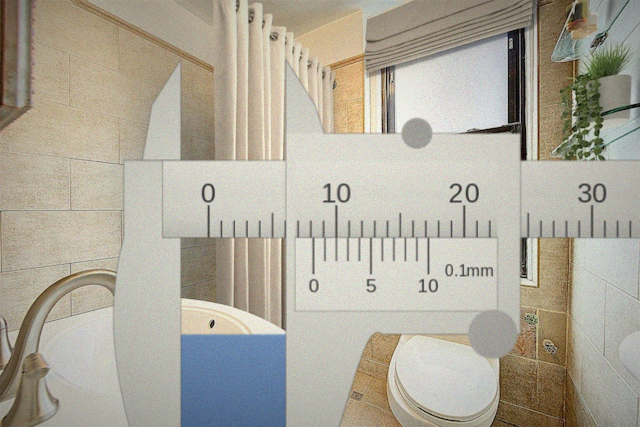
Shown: 8.2 mm
